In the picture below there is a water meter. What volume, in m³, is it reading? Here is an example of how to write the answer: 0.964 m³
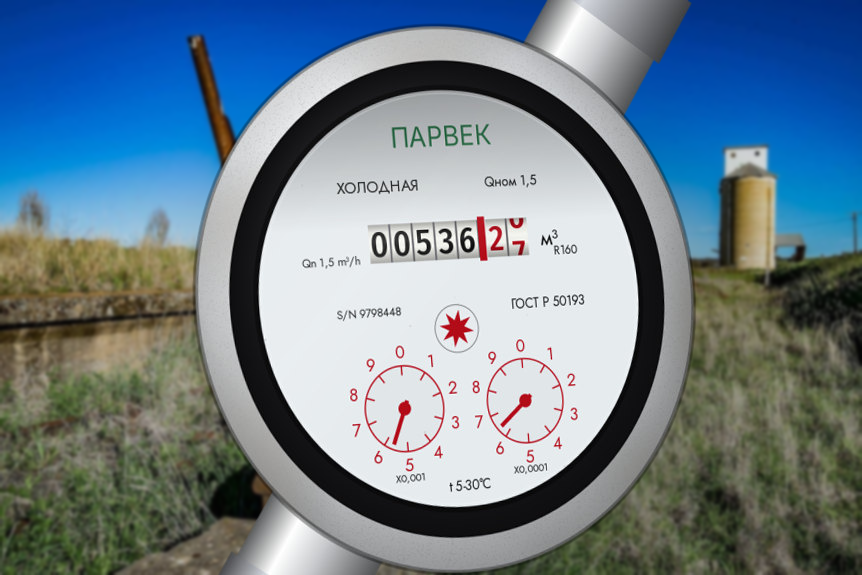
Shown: 536.2656 m³
